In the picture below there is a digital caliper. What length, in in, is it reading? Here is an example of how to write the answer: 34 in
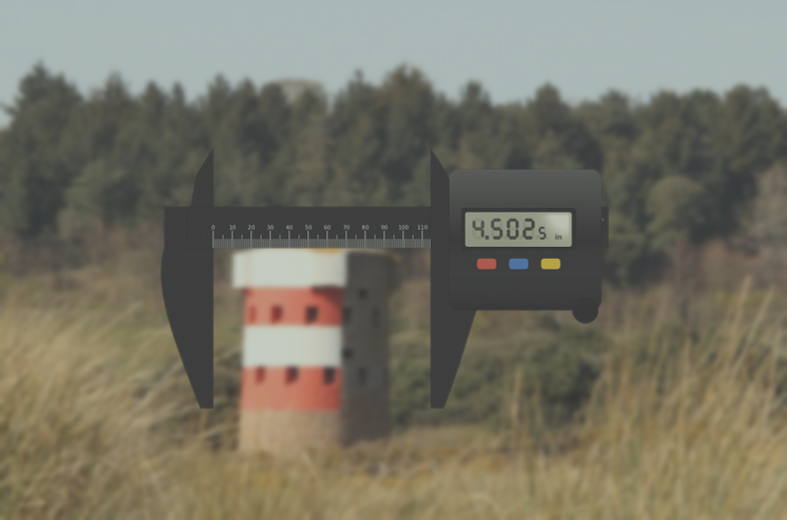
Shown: 4.5025 in
